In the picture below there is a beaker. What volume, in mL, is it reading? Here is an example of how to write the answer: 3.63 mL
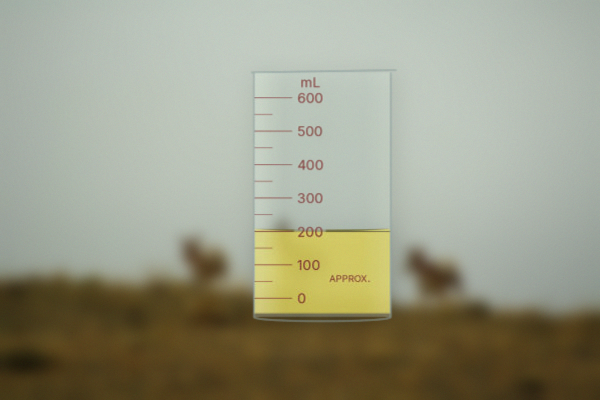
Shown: 200 mL
